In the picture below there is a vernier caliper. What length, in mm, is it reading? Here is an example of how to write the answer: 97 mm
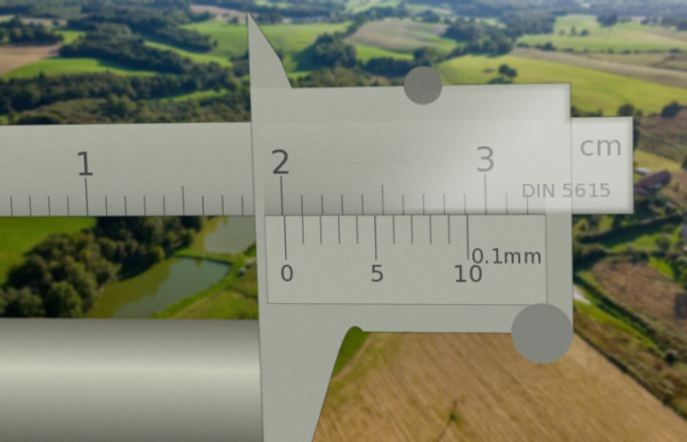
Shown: 20.1 mm
